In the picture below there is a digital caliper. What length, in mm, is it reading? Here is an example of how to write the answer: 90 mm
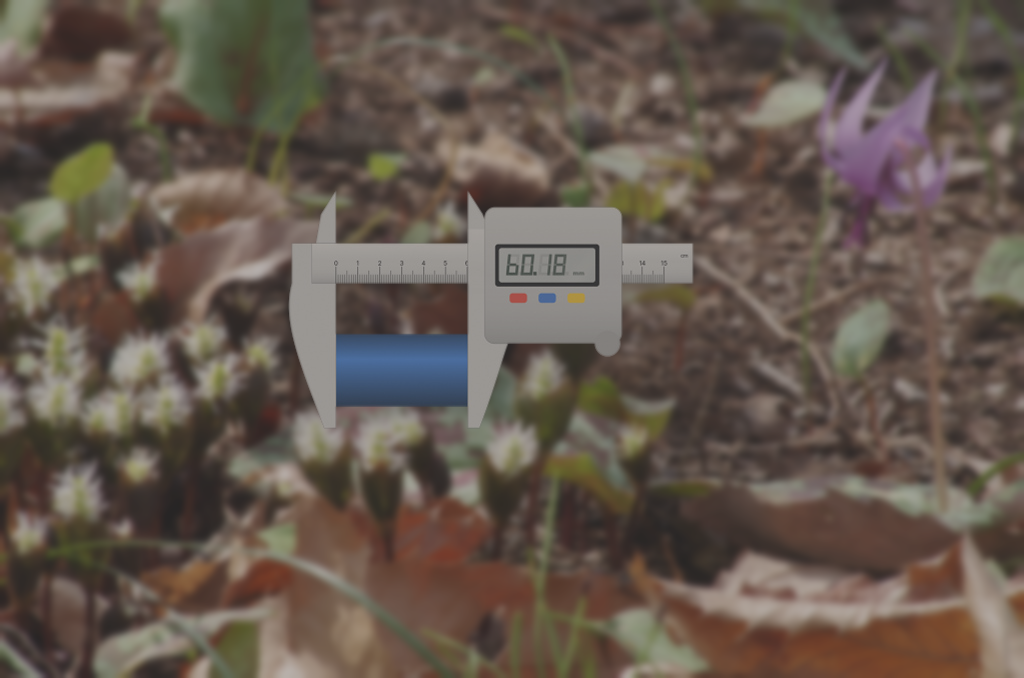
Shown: 60.18 mm
